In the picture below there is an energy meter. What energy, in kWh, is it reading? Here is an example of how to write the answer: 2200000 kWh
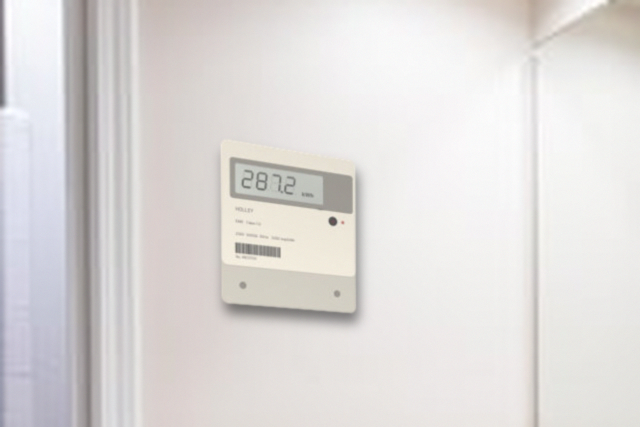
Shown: 287.2 kWh
